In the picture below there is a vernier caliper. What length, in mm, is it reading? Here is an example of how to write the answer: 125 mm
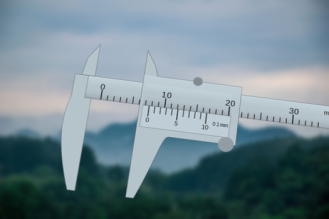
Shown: 7.6 mm
